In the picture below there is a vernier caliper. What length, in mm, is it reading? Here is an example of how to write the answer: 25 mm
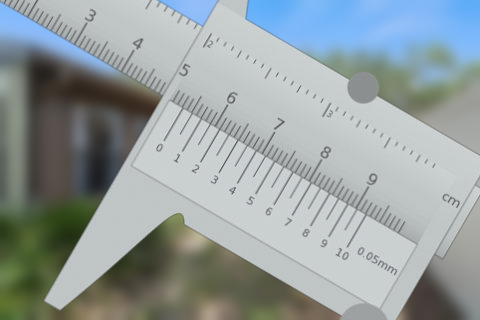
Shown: 53.2 mm
